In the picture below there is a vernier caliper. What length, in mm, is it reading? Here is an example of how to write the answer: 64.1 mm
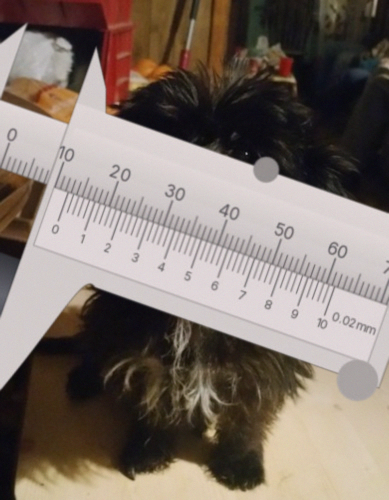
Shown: 12.5 mm
